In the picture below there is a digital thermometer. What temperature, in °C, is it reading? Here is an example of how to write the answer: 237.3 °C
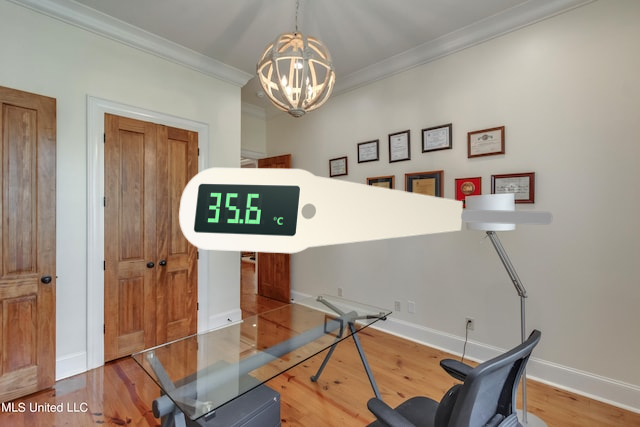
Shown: 35.6 °C
